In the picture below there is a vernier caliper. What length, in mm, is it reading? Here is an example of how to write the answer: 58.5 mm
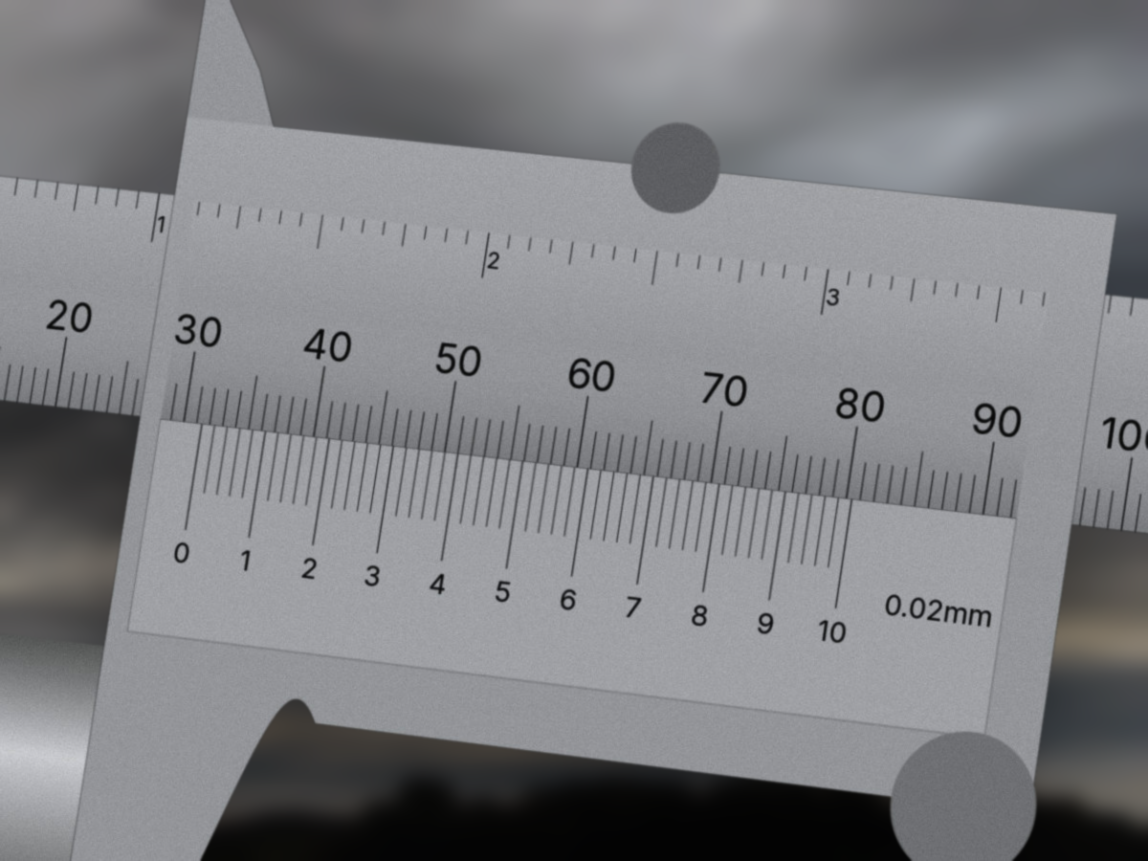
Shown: 31.4 mm
